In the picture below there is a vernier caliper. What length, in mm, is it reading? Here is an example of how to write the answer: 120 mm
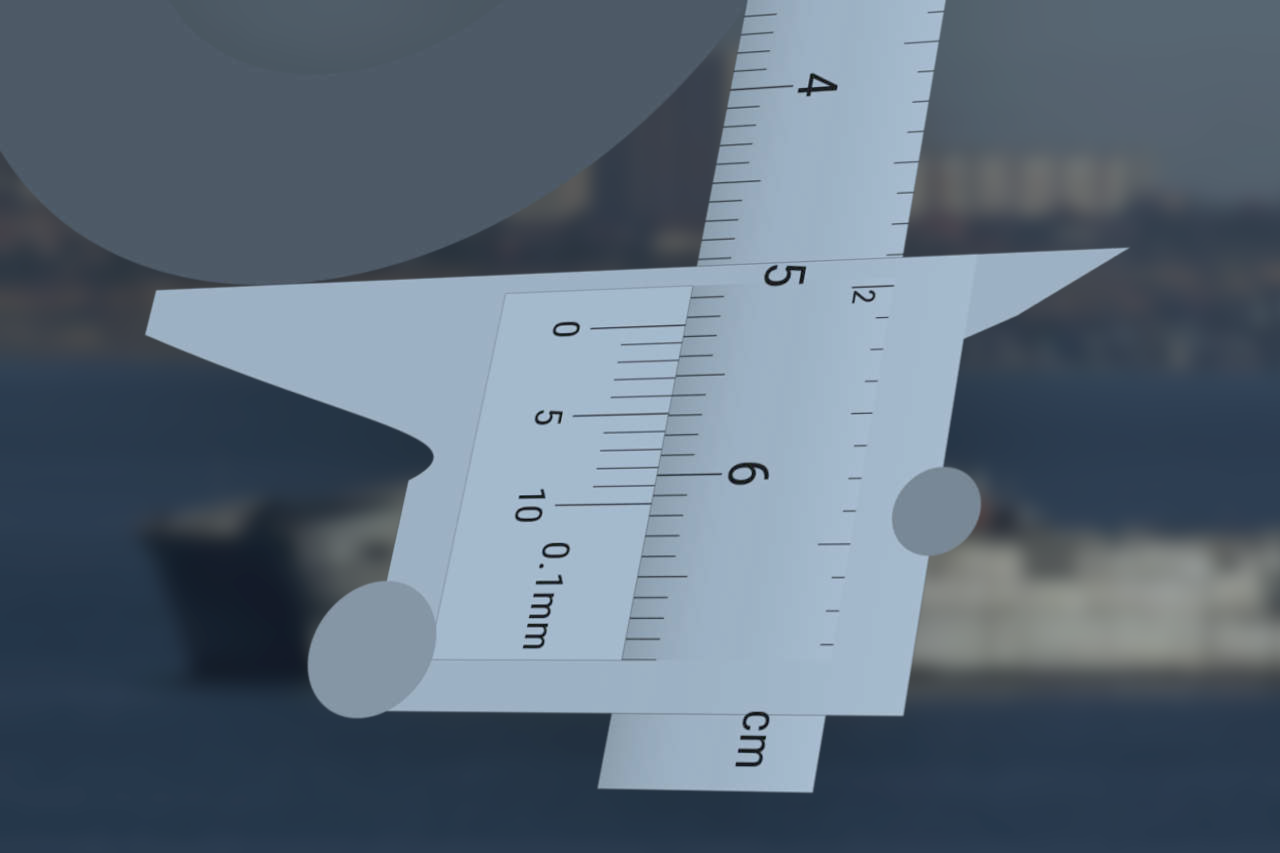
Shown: 52.4 mm
